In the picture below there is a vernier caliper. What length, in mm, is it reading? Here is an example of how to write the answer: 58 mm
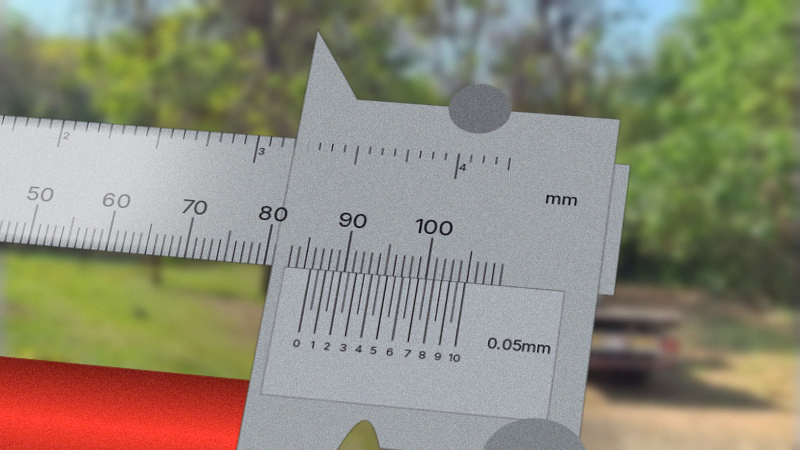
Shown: 85.8 mm
